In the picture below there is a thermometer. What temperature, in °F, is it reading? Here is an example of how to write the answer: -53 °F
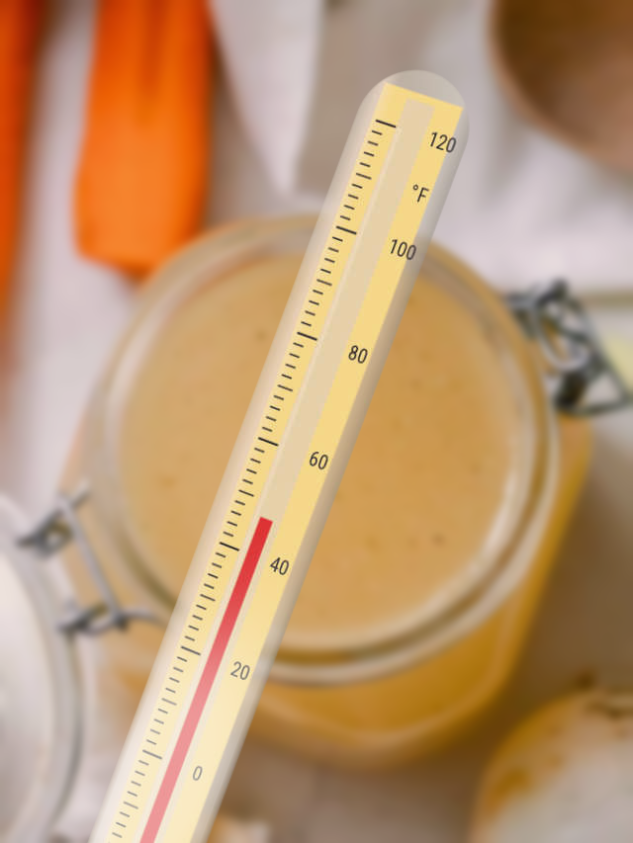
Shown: 47 °F
